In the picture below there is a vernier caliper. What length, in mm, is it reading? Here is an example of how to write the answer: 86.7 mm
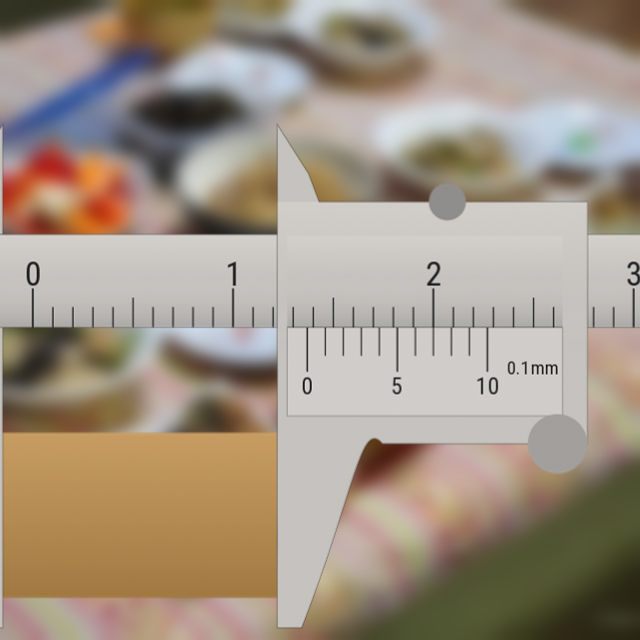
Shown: 13.7 mm
